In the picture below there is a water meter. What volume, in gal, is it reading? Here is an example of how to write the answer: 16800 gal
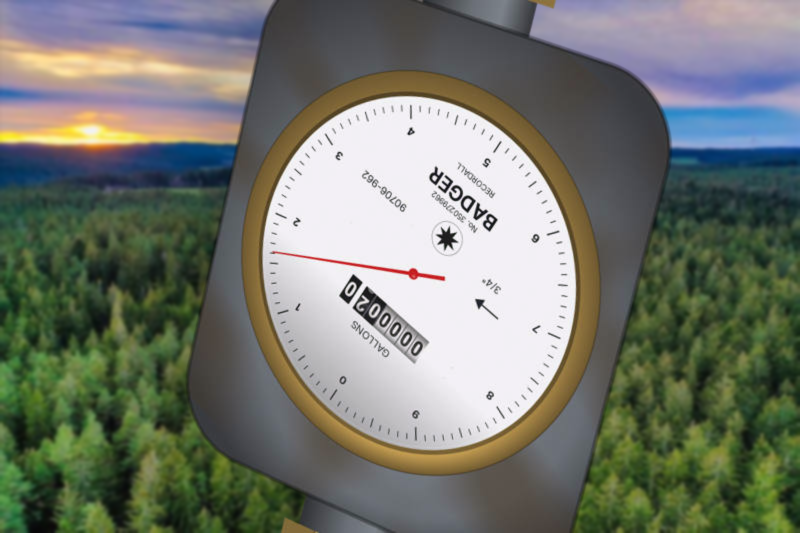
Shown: 21.6 gal
